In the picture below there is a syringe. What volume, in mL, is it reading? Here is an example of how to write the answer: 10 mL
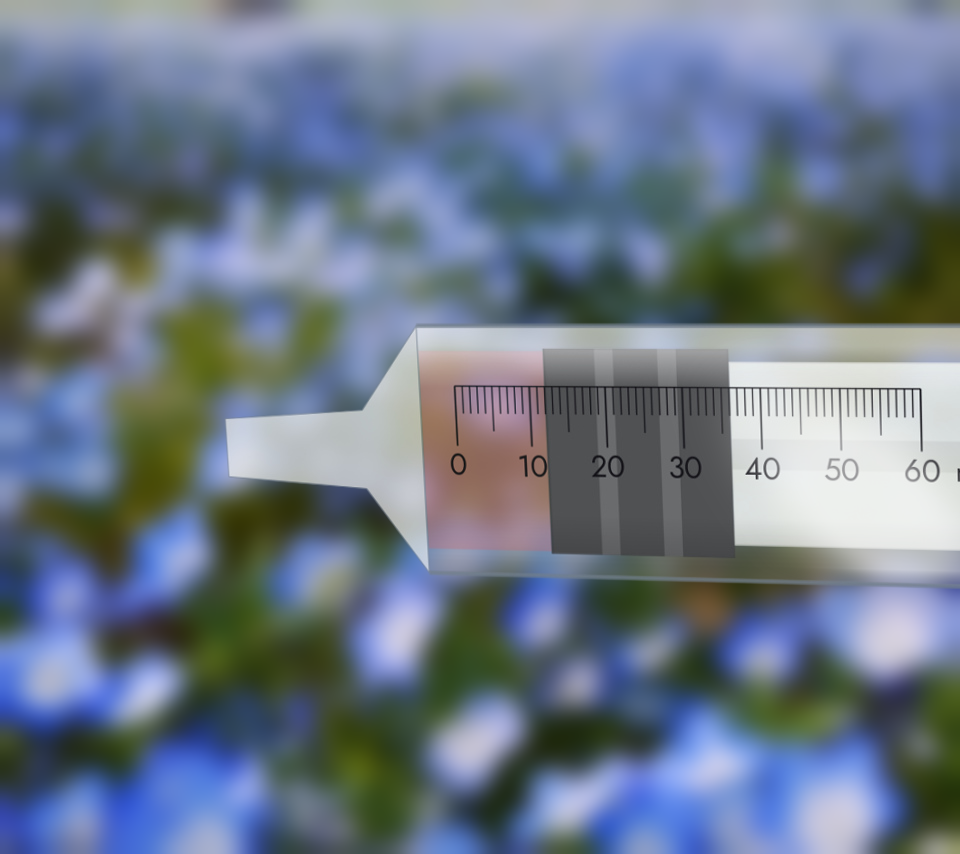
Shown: 12 mL
